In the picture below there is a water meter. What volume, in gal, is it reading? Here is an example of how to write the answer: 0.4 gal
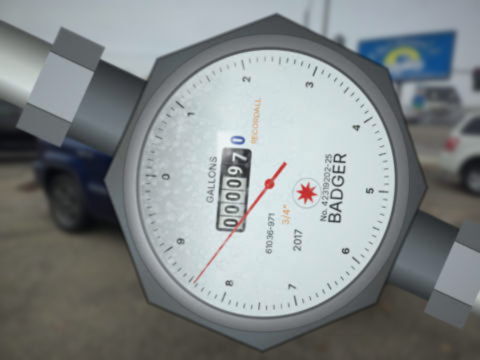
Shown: 968.4 gal
